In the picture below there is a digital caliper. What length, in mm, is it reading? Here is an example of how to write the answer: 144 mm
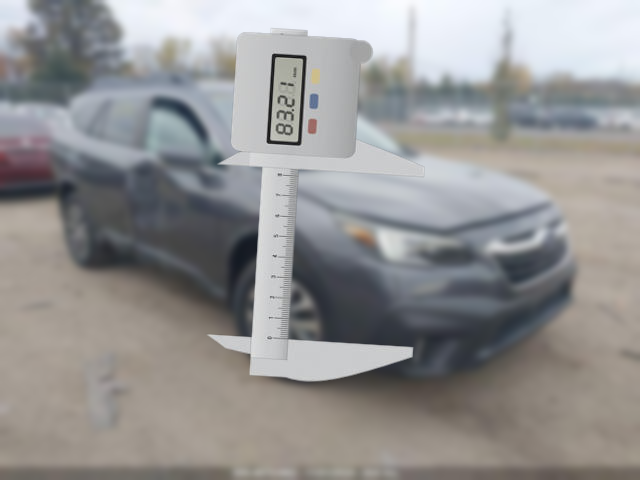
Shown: 83.21 mm
